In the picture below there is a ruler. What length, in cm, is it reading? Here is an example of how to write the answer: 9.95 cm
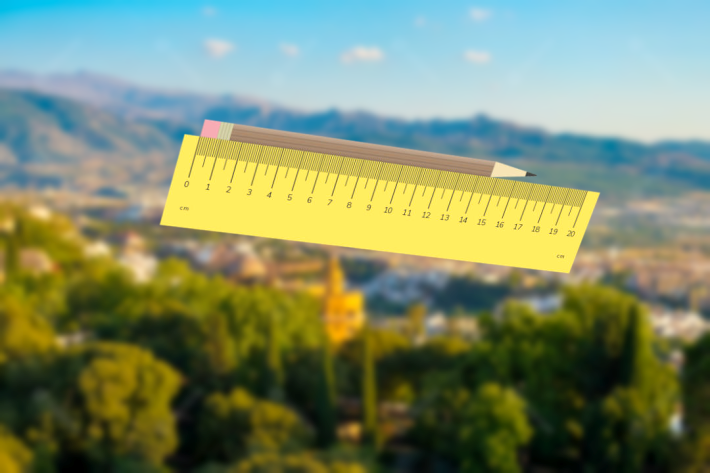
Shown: 17 cm
